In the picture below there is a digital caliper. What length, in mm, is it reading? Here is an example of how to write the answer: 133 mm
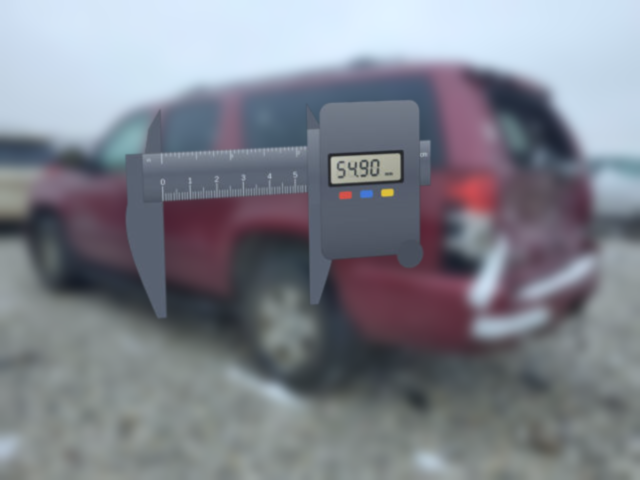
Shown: 54.90 mm
